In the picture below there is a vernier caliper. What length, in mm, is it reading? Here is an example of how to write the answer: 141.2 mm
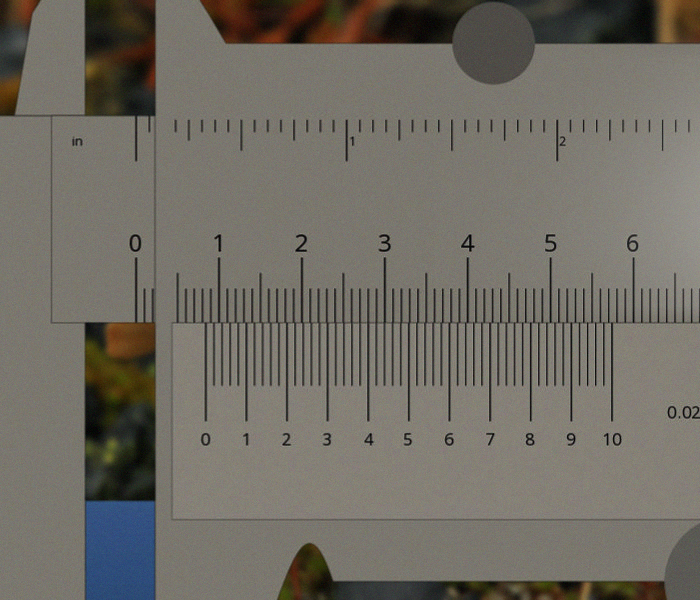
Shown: 8.4 mm
